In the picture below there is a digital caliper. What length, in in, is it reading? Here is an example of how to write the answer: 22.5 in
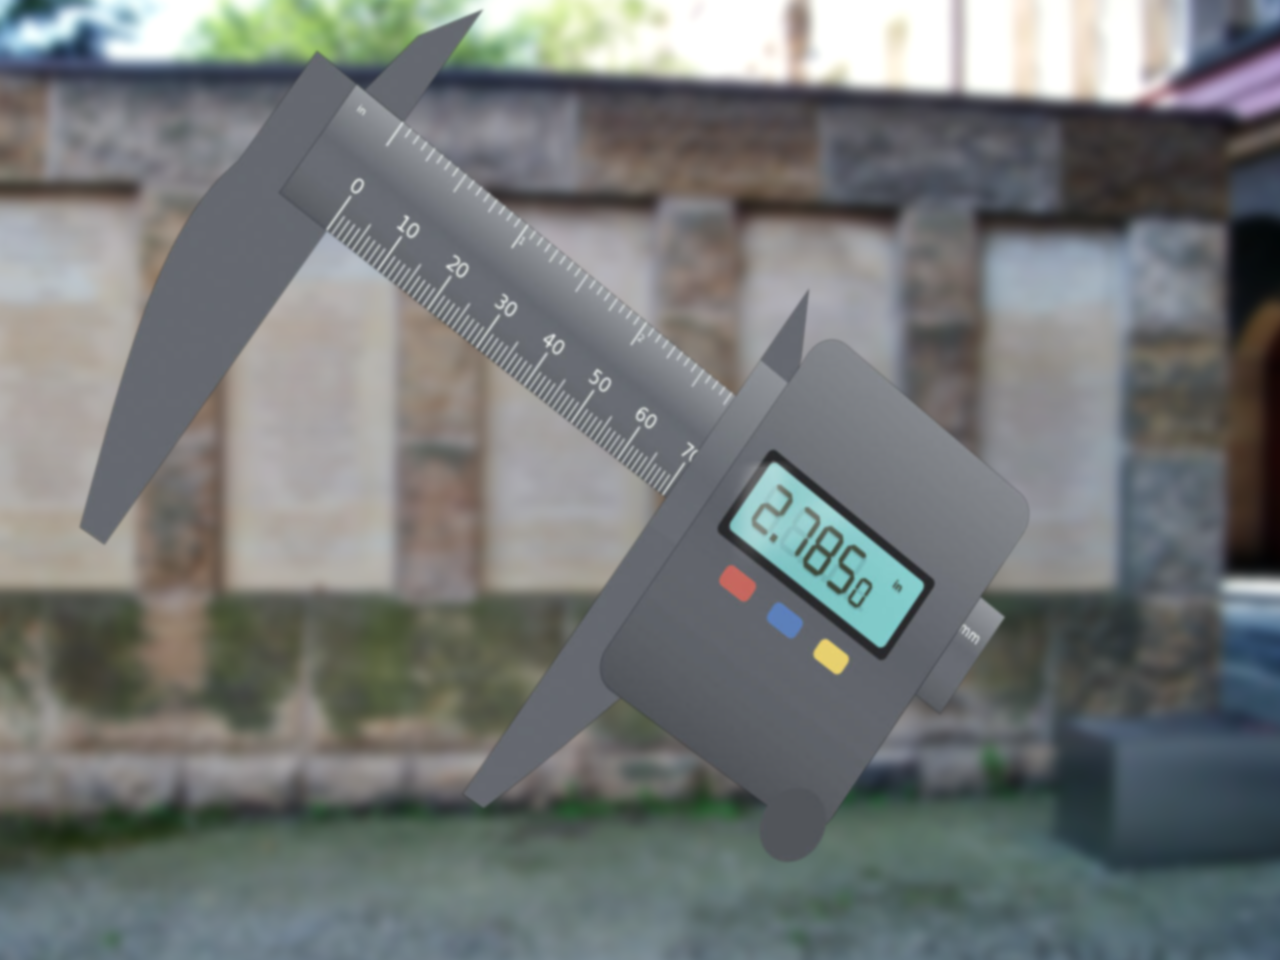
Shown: 2.7850 in
